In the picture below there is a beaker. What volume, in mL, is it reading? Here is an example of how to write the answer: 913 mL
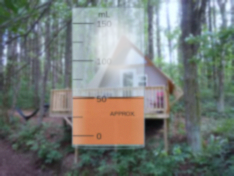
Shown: 50 mL
